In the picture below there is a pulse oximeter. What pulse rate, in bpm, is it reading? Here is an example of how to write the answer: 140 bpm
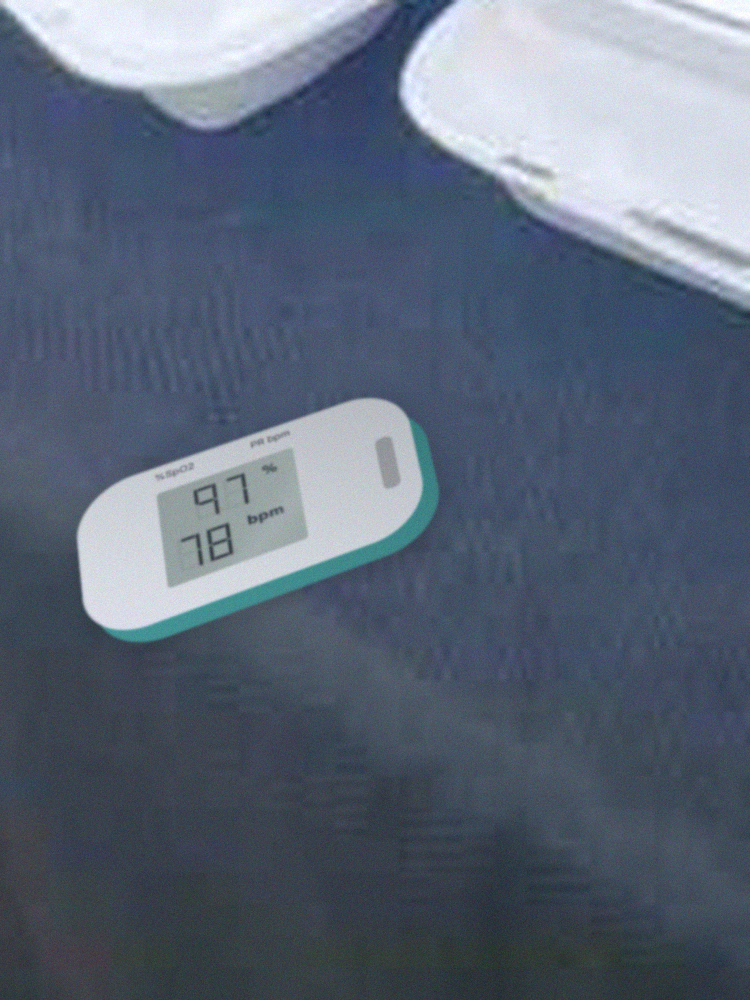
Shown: 78 bpm
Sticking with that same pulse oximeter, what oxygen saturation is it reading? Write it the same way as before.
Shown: 97 %
